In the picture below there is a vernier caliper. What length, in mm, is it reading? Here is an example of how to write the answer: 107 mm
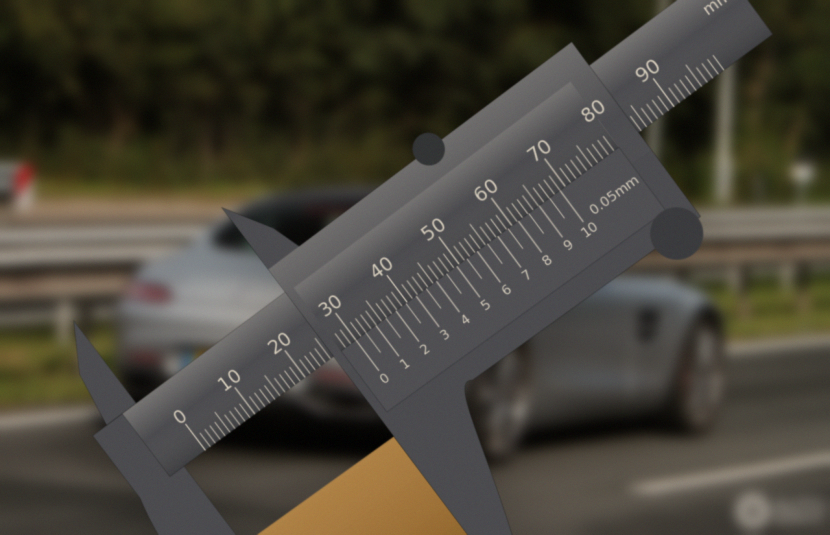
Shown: 30.0 mm
